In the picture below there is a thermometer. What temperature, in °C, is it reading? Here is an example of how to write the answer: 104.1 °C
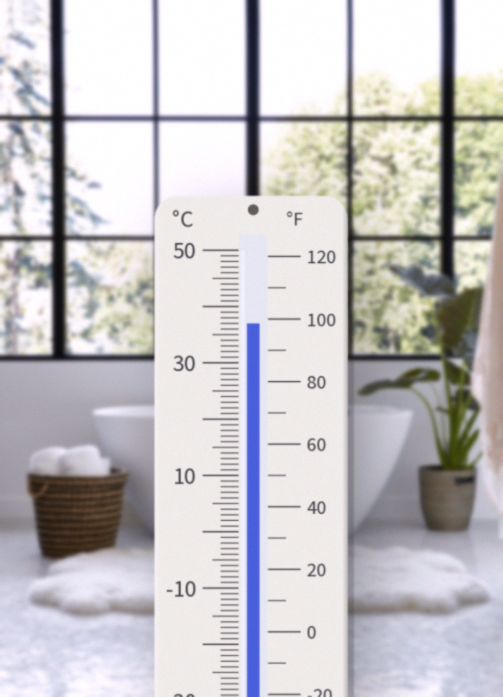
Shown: 37 °C
